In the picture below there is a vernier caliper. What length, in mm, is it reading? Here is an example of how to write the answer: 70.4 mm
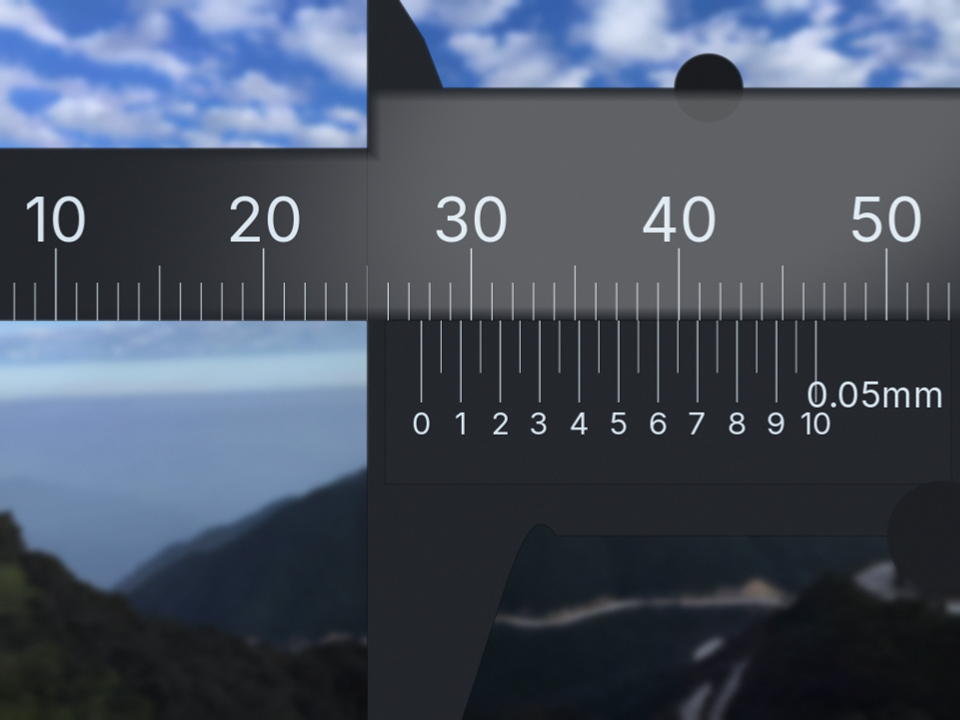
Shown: 27.6 mm
